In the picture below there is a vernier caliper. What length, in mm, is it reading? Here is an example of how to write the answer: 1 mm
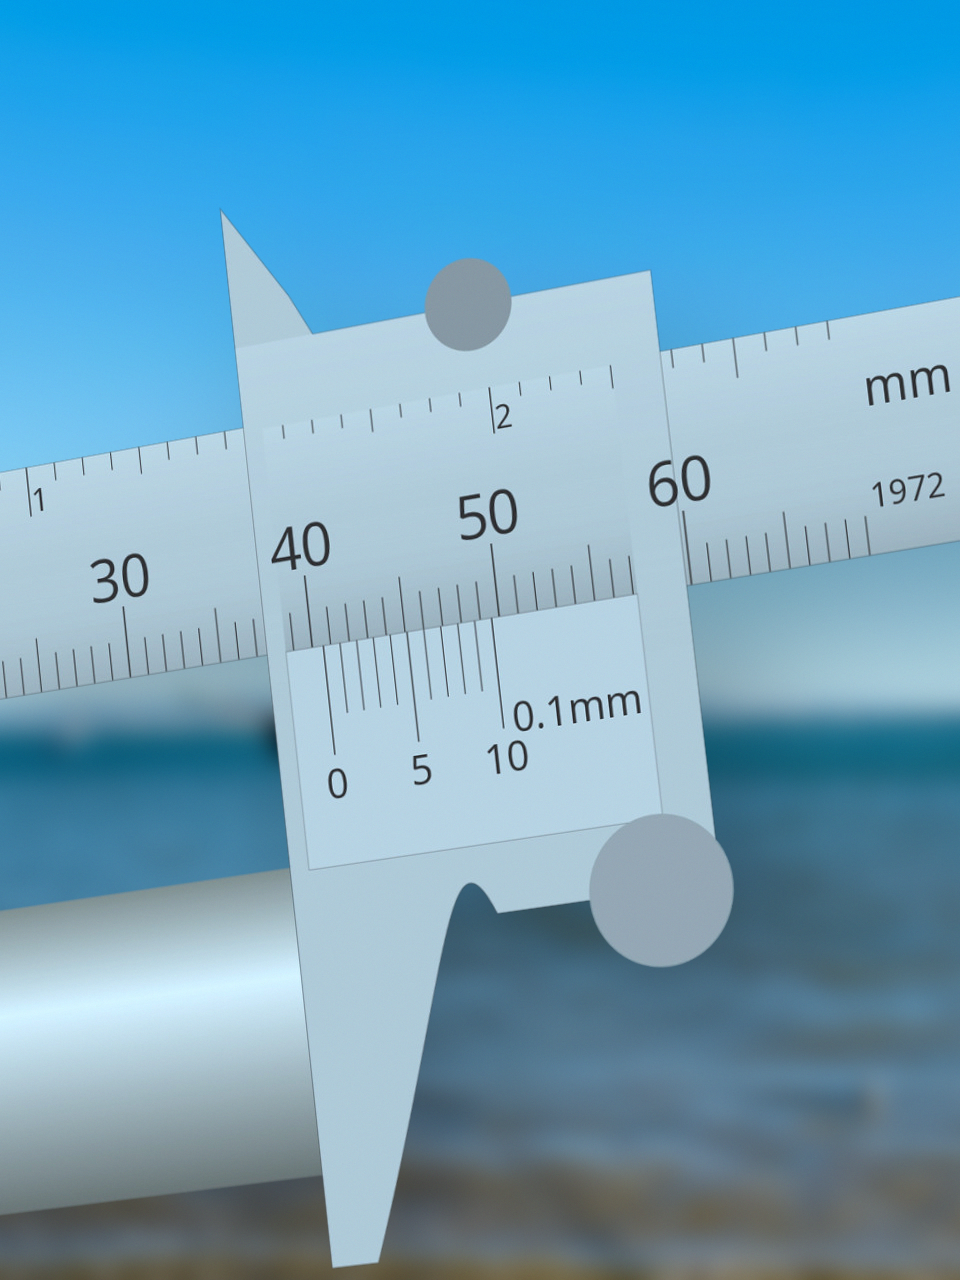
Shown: 40.6 mm
